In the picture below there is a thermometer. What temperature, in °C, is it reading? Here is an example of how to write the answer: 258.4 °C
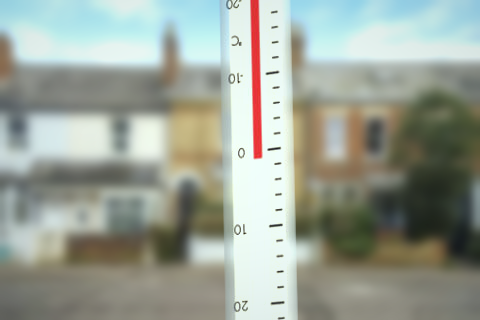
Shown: 1 °C
